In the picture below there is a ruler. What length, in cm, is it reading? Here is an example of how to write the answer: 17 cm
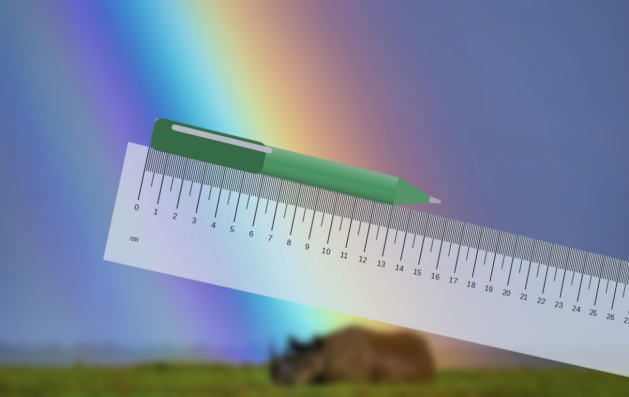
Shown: 15.5 cm
